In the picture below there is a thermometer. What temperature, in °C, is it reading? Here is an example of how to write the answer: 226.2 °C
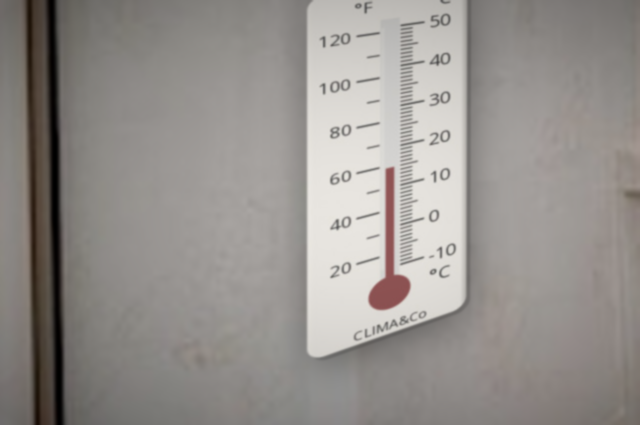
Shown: 15 °C
